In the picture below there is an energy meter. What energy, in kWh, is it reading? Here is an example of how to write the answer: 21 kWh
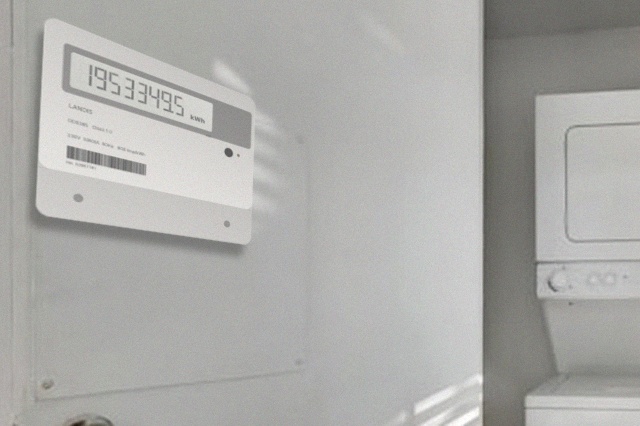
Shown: 1953349.5 kWh
